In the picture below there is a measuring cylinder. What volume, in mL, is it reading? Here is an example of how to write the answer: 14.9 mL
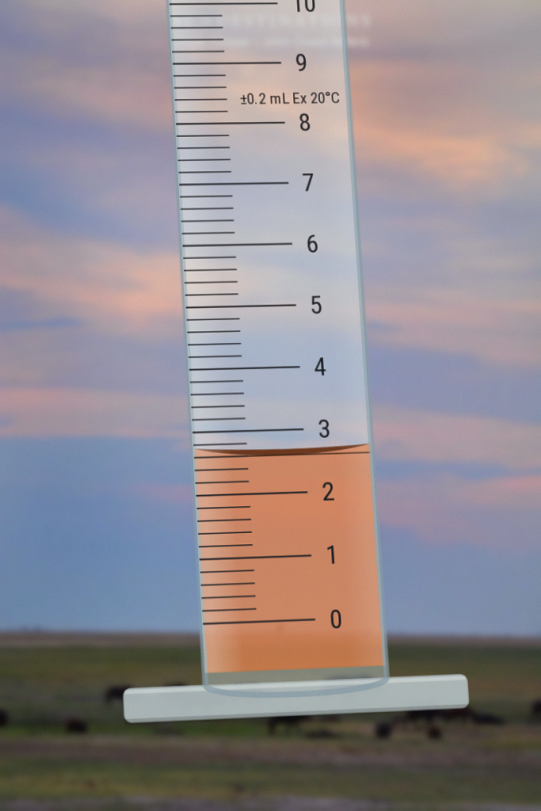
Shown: 2.6 mL
